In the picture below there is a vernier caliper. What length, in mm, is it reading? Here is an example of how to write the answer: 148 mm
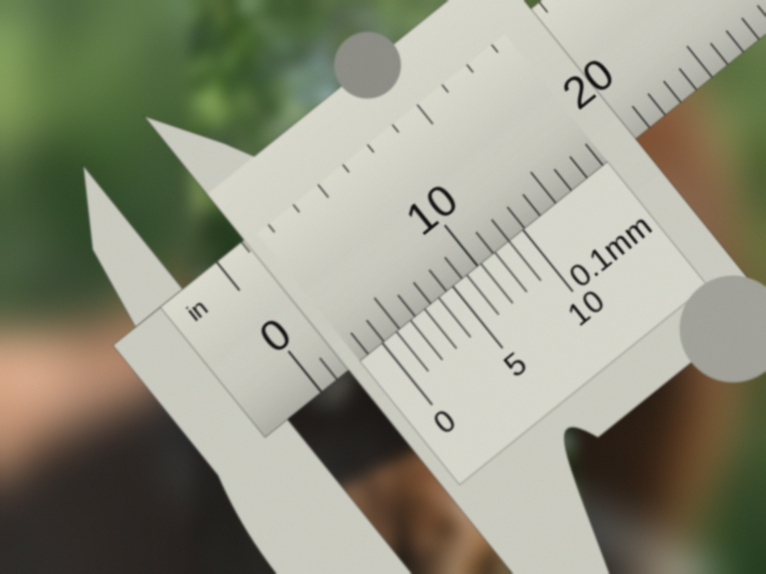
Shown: 3.9 mm
